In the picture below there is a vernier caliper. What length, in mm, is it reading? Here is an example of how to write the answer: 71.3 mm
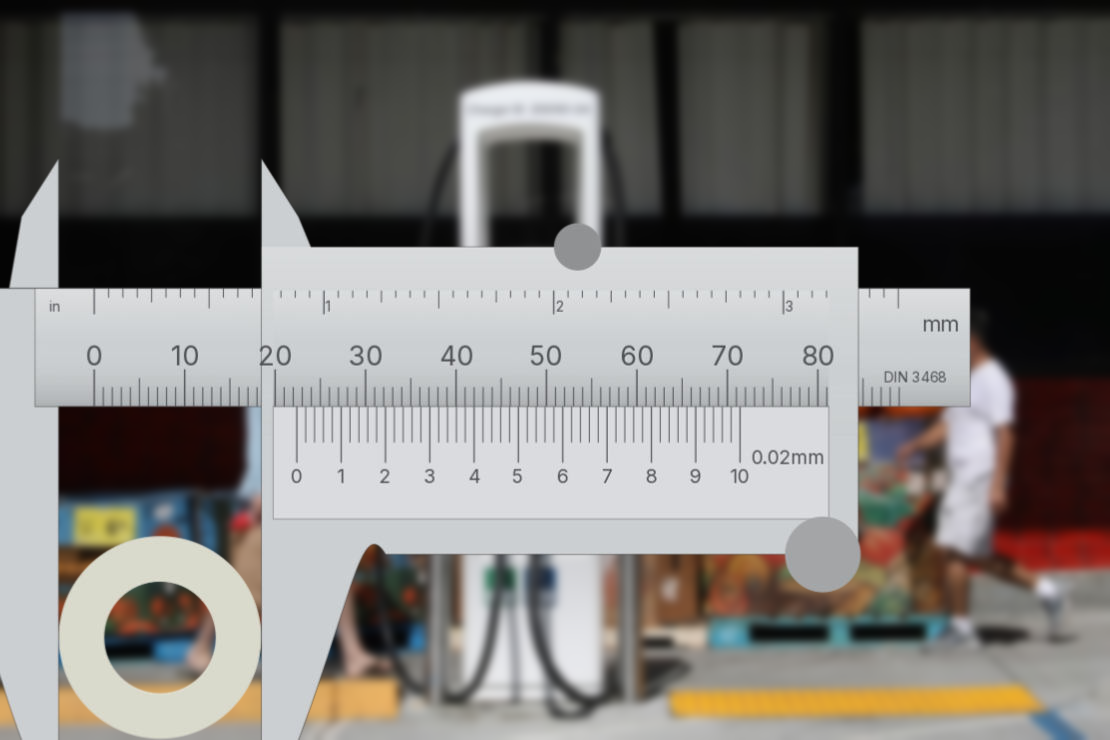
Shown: 22.4 mm
